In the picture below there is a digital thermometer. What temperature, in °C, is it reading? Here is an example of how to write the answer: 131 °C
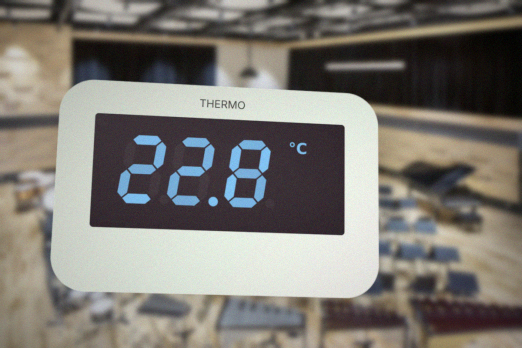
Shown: 22.8 °C
